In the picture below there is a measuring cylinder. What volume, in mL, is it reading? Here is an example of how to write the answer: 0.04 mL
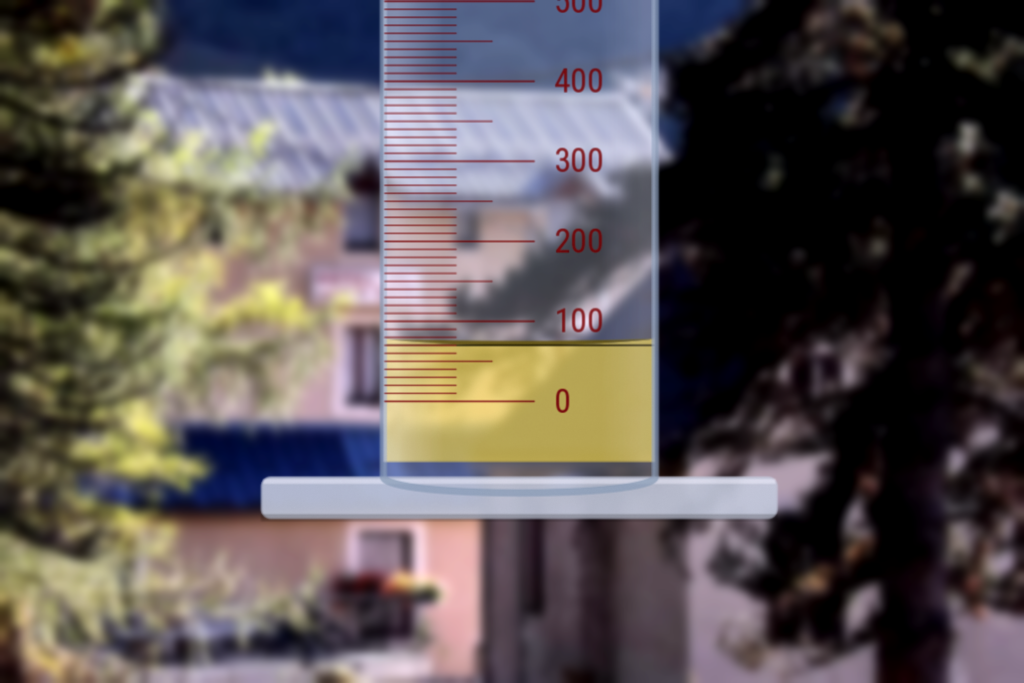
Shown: 70 mL
